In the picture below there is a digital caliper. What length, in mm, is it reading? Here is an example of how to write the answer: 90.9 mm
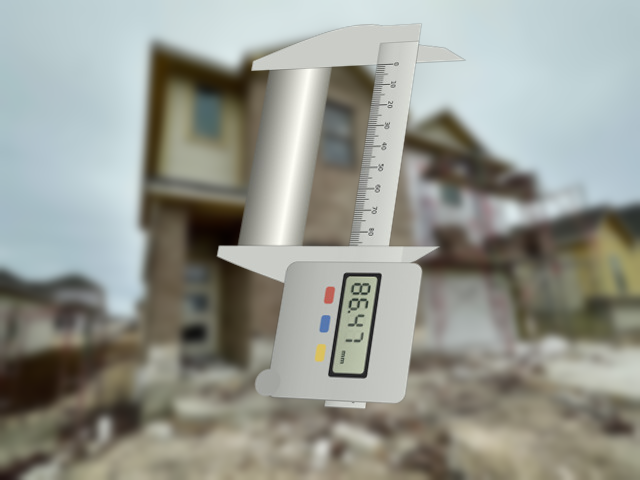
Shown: 86.47 mm
